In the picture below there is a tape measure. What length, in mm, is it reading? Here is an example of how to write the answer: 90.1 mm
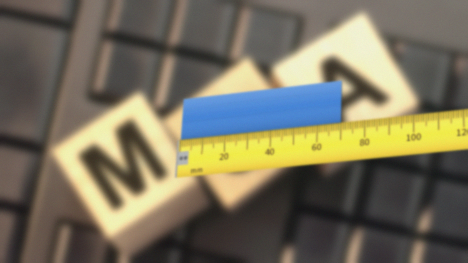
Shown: 70 mm
